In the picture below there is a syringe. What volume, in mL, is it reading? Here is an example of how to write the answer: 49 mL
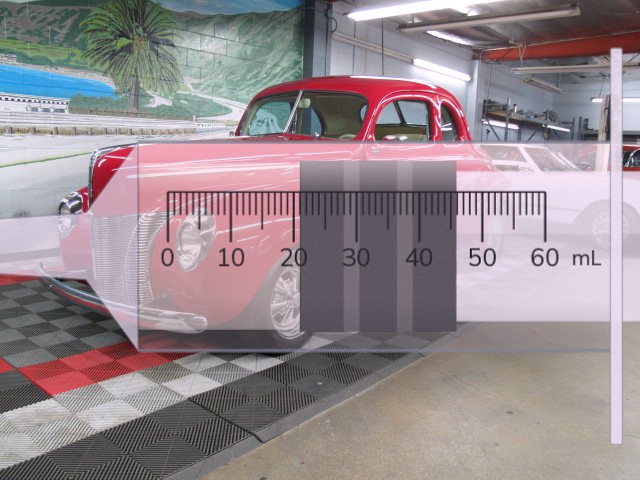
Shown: 21 mL
